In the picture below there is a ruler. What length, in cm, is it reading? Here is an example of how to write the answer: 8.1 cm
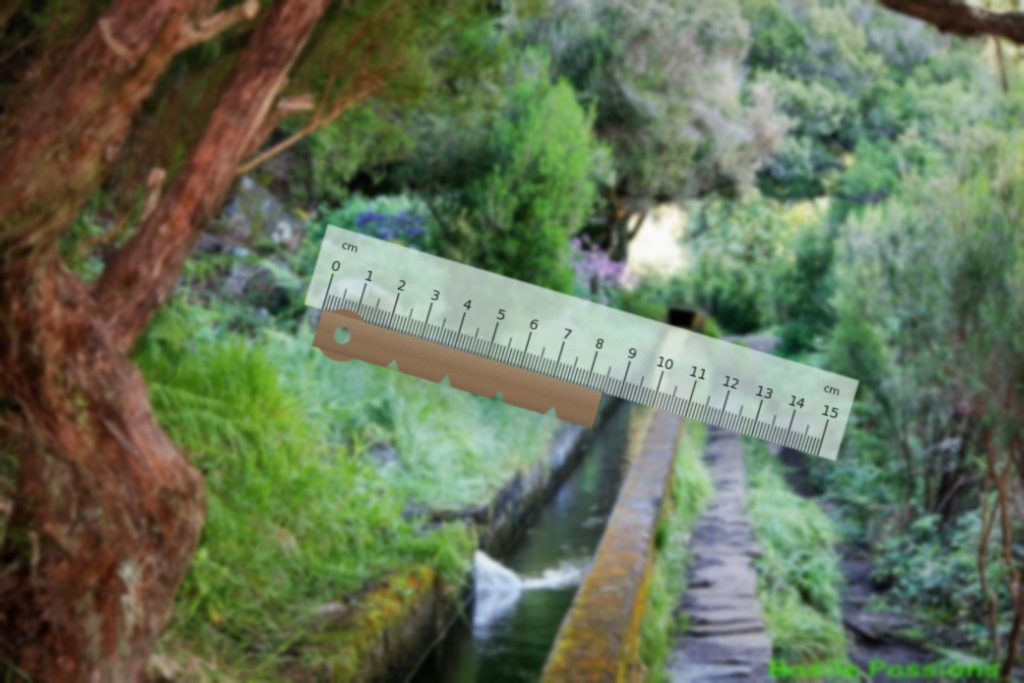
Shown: 8.5 cm
